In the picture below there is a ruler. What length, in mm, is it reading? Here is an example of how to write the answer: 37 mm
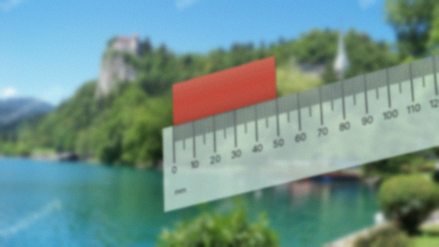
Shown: 50 mm
